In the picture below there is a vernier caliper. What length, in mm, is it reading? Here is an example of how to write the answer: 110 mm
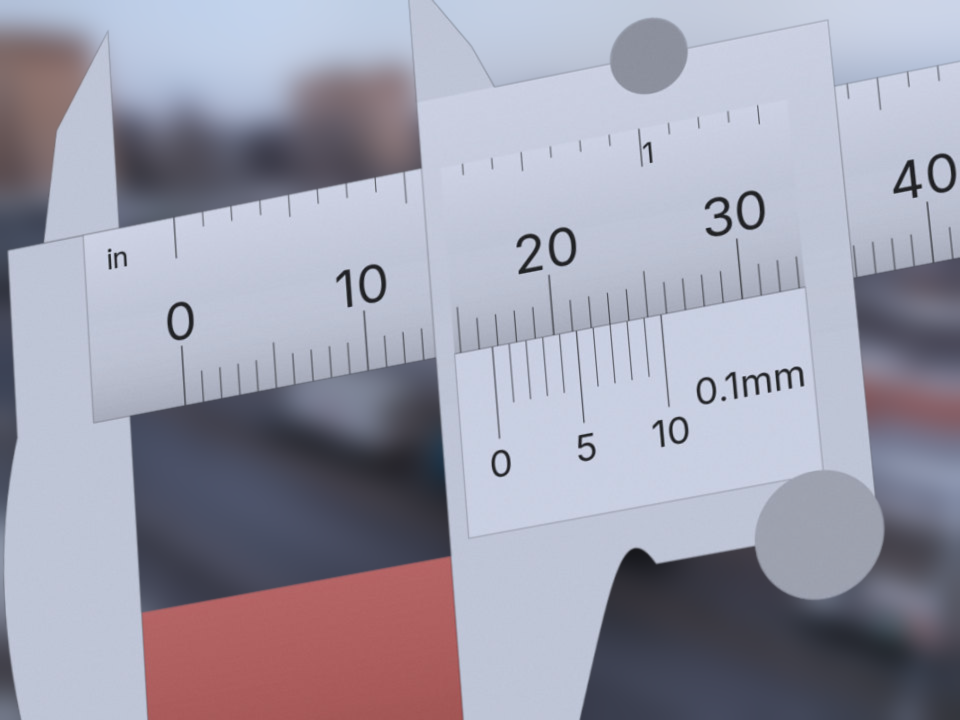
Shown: 16.7 mm
